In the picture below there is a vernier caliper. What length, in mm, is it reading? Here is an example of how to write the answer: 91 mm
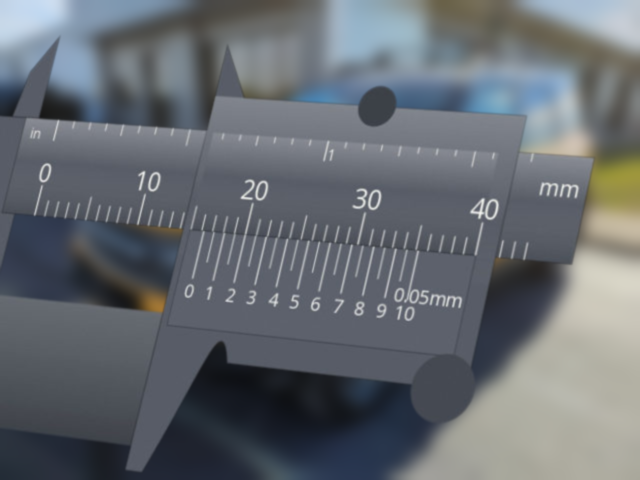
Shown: 16.2 mm
